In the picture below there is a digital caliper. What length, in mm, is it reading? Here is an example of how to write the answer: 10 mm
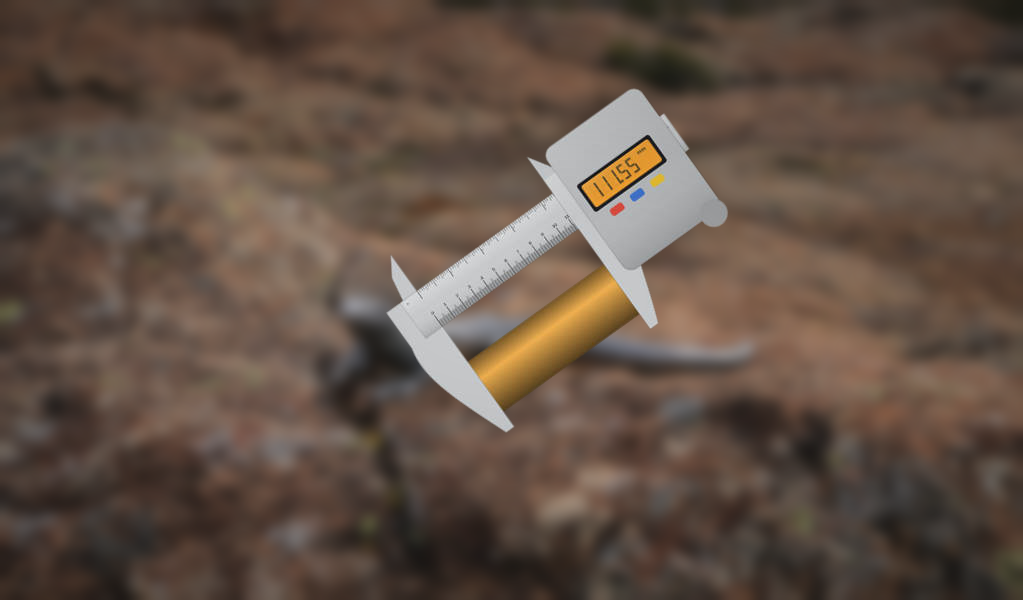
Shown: 111.55 mm
